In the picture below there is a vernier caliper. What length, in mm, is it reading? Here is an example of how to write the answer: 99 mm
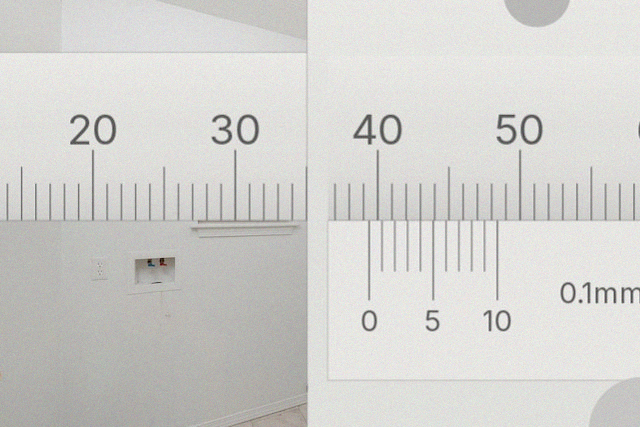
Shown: 39.4 mm
